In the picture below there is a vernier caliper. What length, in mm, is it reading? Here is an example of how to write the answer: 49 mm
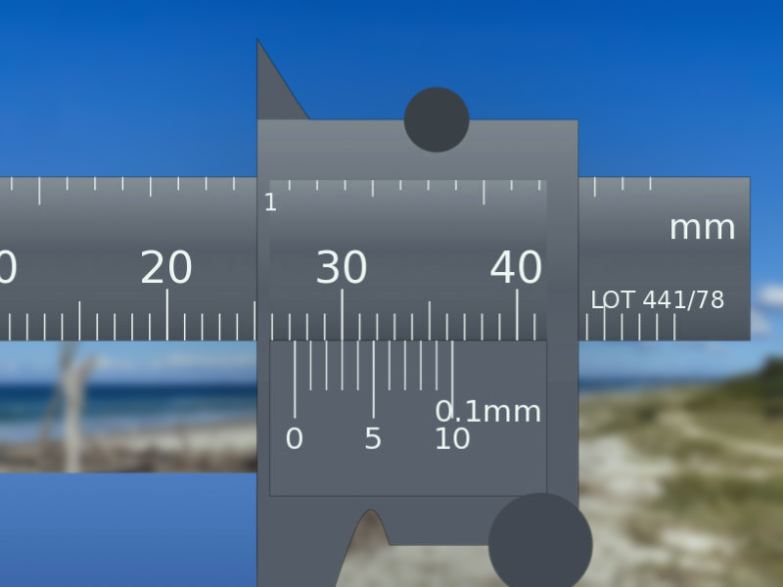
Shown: 27.3 mm
